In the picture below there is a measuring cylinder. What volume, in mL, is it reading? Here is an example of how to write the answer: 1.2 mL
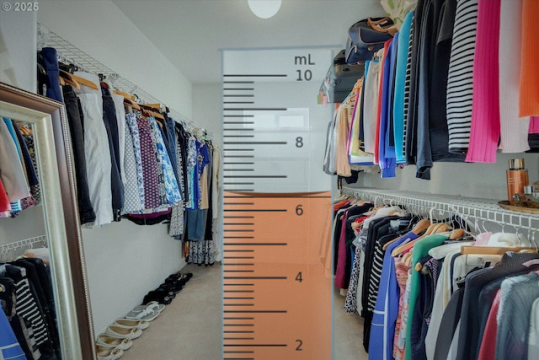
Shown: 6.4 mL
